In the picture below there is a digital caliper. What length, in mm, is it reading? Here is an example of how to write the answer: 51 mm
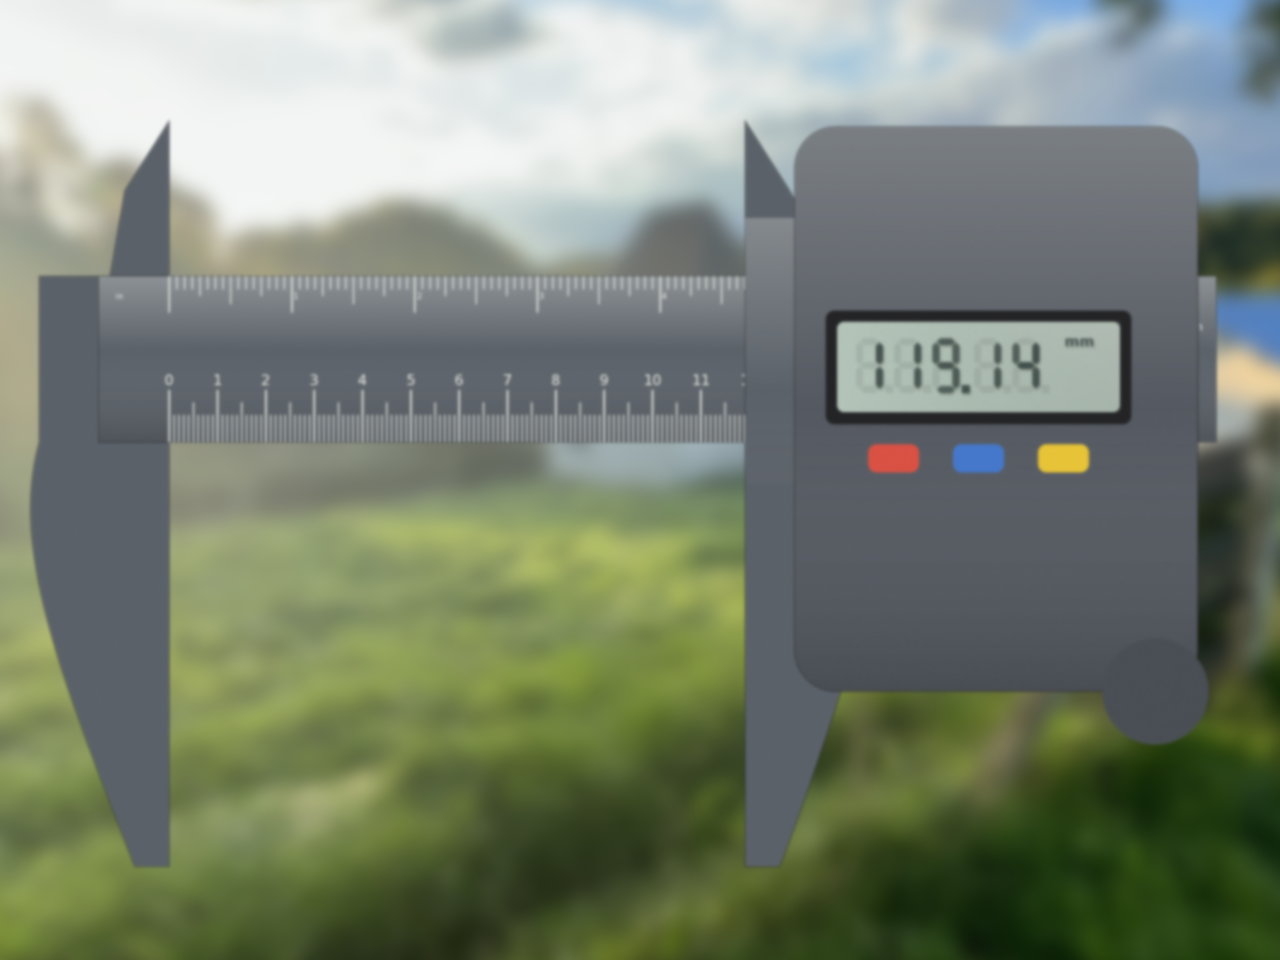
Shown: 119.14 mm
